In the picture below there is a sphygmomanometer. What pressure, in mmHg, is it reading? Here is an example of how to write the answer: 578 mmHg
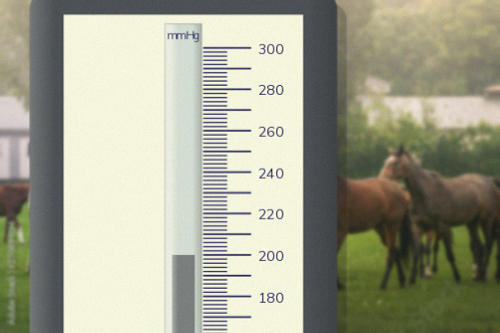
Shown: 200 mmHg
